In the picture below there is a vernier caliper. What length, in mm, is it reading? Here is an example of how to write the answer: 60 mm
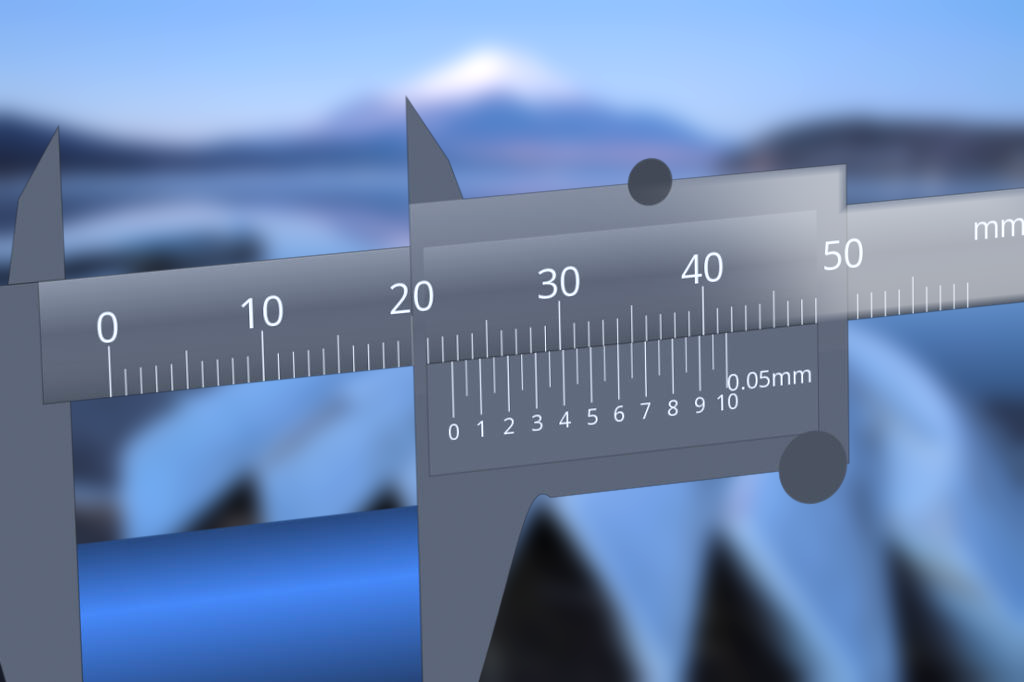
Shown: 22.6 mm
